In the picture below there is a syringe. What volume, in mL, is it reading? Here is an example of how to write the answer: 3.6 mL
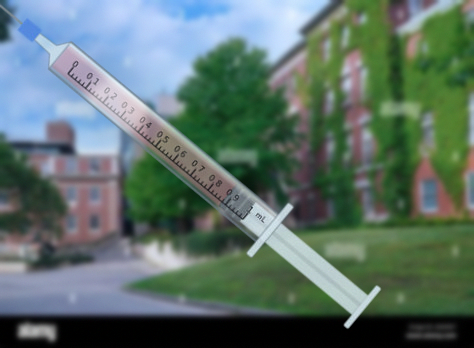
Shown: 0.88 mL
